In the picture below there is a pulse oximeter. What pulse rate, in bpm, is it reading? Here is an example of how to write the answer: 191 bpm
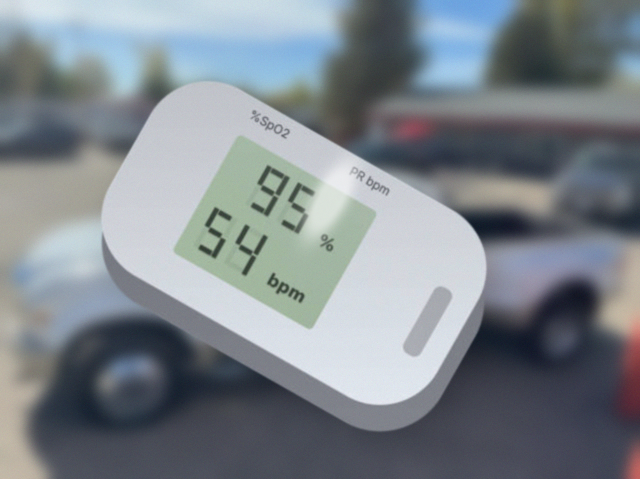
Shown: 54 bpm
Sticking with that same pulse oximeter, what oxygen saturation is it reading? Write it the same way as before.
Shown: 95 %
